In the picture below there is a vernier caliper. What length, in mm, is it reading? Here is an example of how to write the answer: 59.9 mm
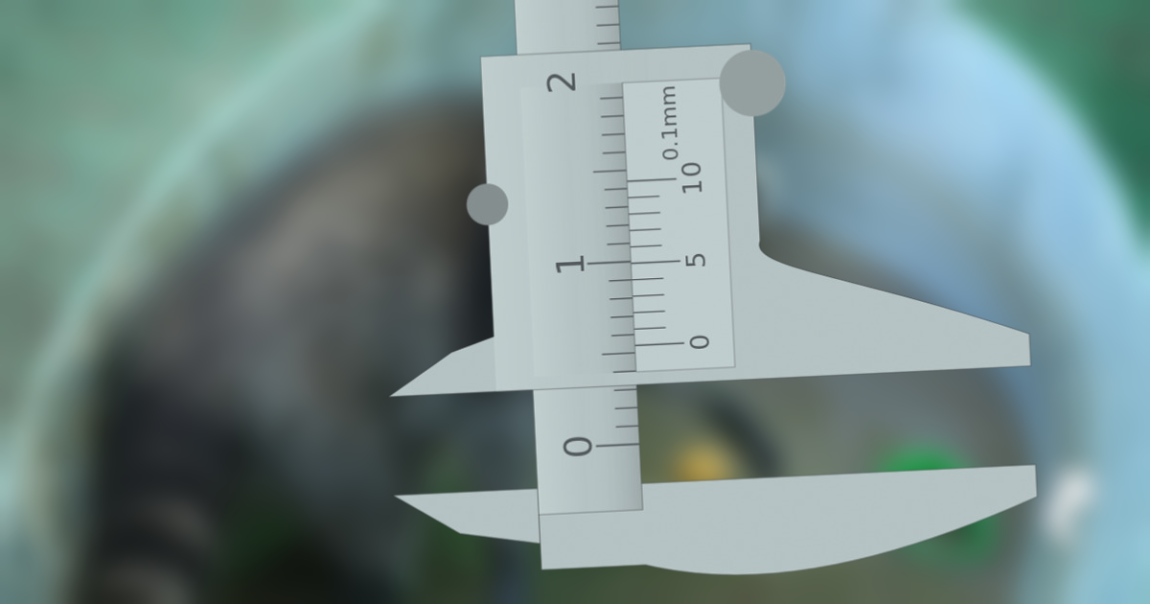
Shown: 5.4 mm
